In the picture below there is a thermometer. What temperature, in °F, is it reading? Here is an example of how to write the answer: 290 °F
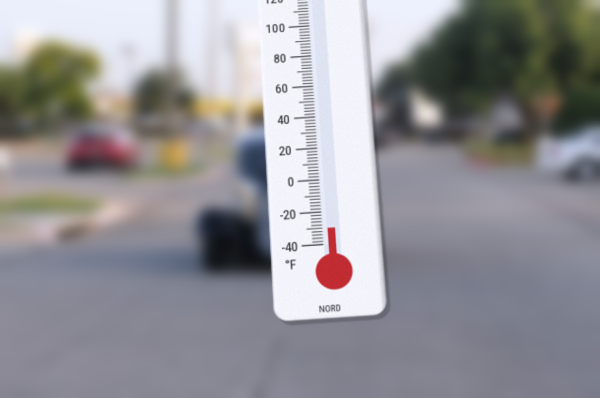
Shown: -30 °F
